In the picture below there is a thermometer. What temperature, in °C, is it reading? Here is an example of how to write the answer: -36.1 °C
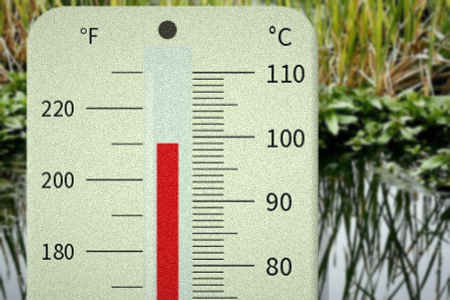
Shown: 99 °C
